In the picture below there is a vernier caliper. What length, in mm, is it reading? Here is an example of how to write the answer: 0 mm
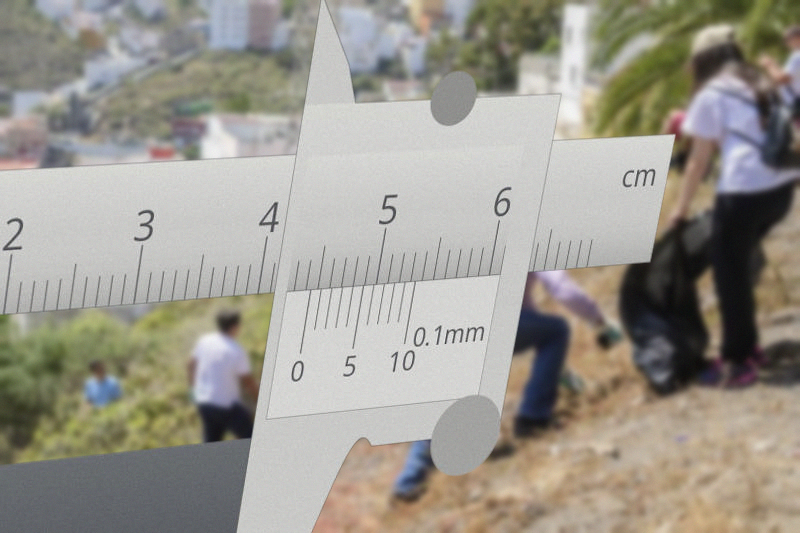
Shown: 44.4 mm
